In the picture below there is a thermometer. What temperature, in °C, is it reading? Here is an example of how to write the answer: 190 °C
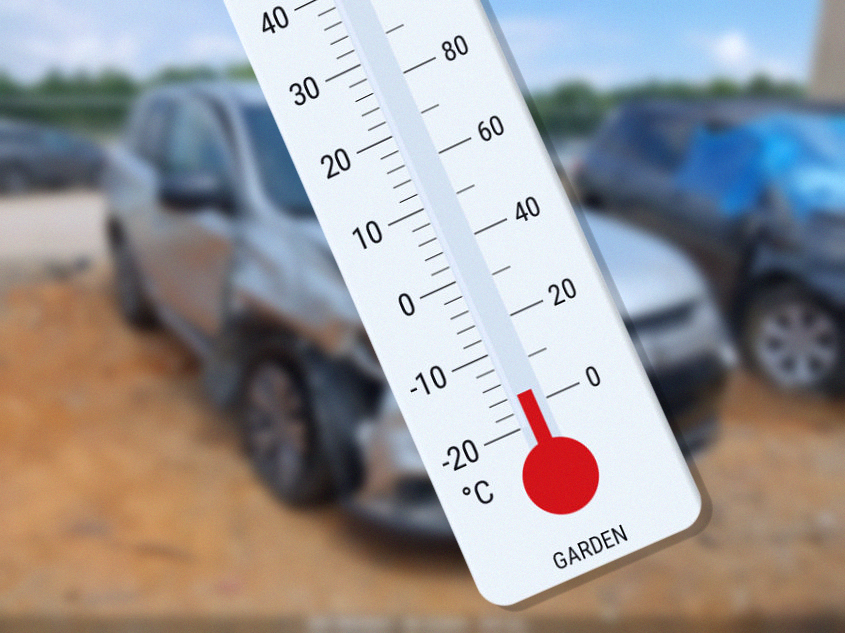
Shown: -16 °C
